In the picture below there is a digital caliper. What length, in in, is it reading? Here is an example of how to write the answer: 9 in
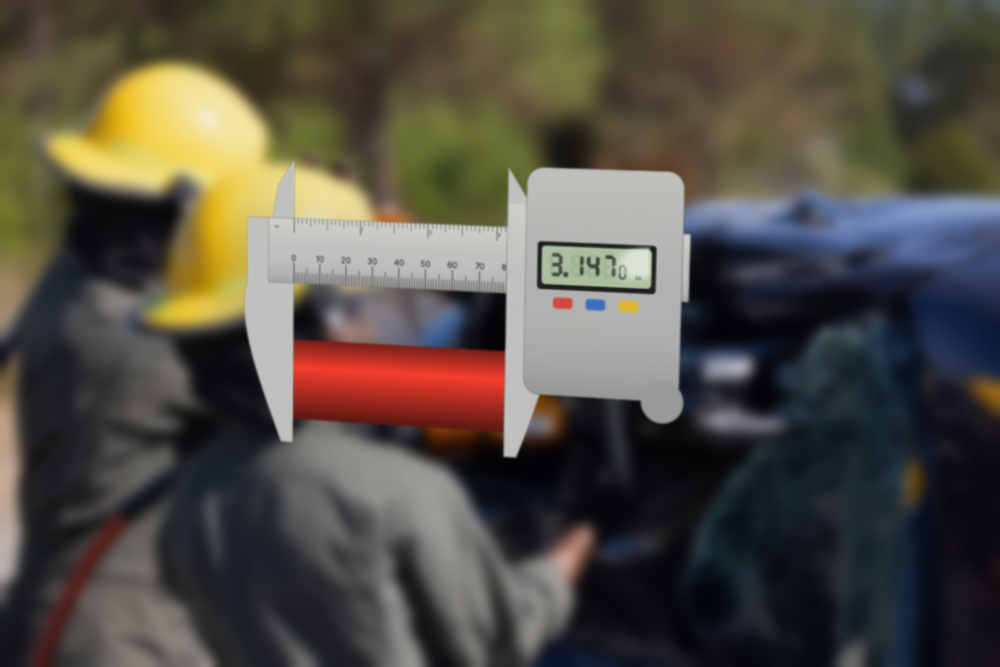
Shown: 3.1470 in
